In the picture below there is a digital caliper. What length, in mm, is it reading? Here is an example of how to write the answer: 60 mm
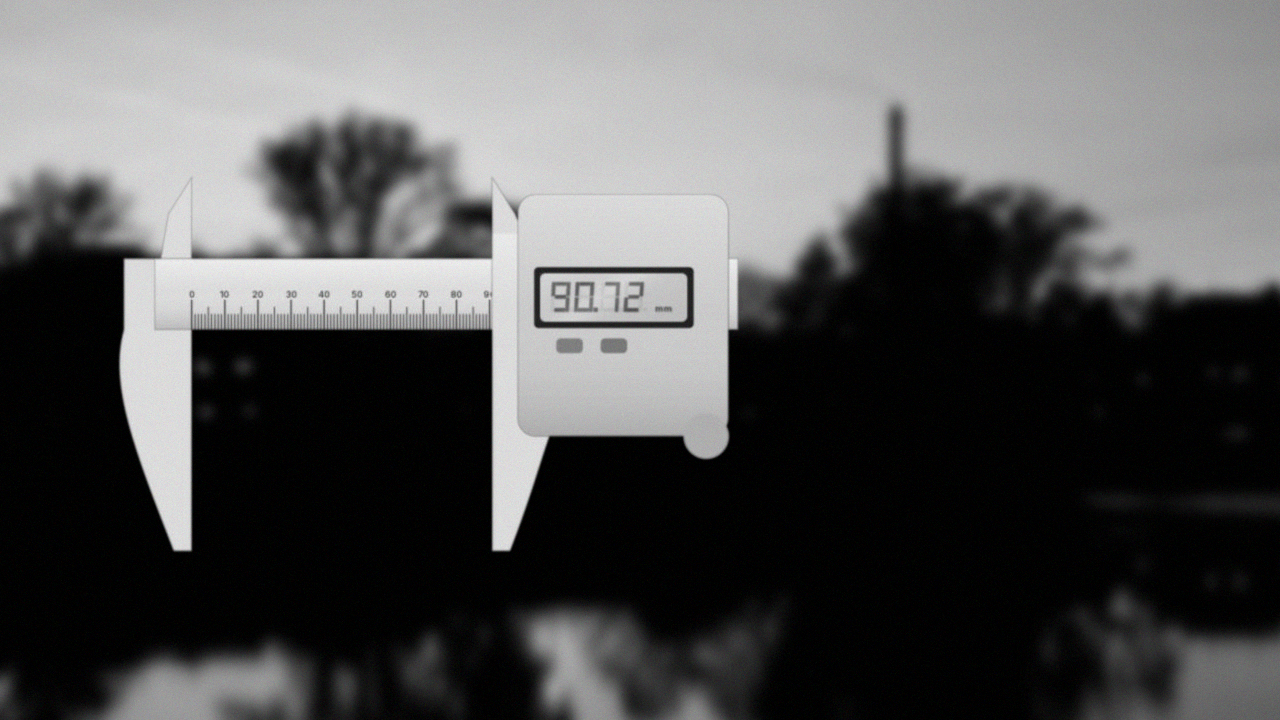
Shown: 90.72 mm
